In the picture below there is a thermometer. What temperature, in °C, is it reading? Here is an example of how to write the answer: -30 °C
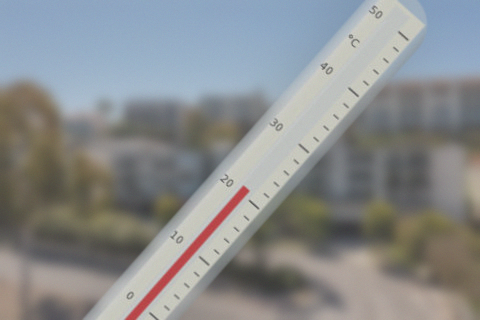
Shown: 21 °C
